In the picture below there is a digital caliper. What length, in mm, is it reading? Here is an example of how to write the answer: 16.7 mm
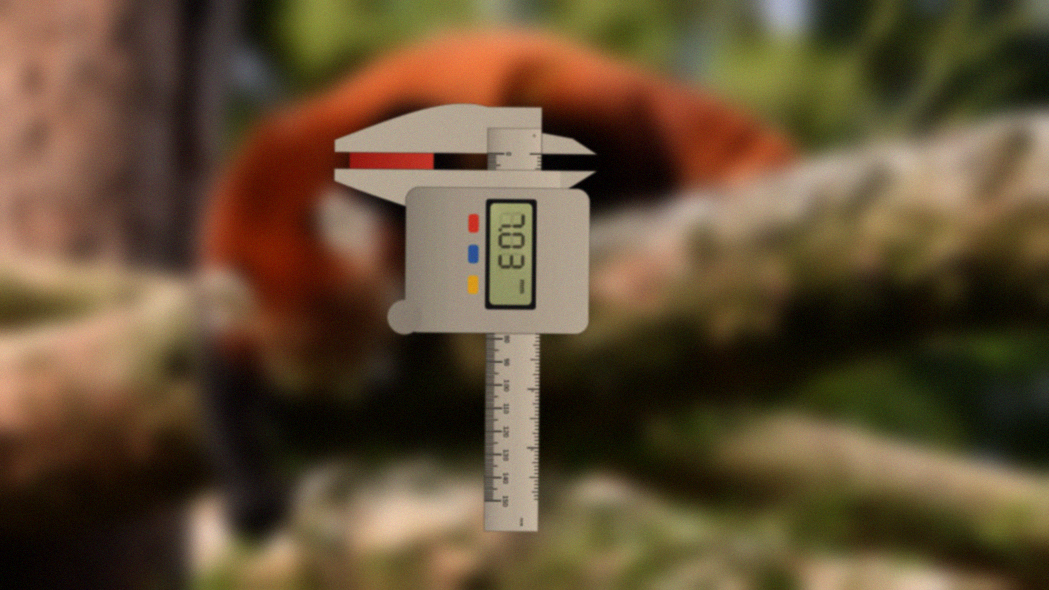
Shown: 7.03 mm
